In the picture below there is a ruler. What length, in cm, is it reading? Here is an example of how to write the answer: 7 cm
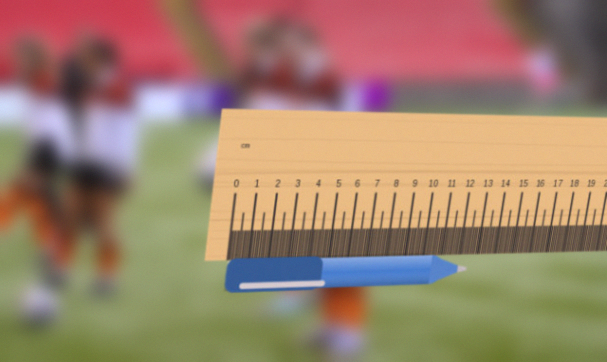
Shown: 12.5 cm
